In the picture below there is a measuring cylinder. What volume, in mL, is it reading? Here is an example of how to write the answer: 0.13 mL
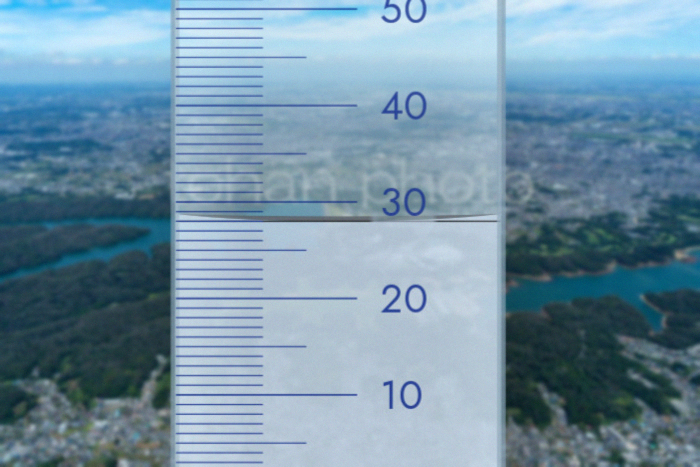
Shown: 28 mL
